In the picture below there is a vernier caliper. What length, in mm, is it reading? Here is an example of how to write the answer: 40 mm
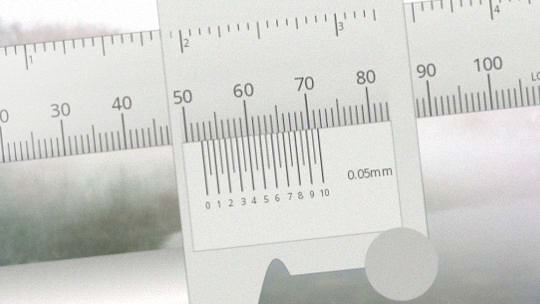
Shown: 52.4 mm
